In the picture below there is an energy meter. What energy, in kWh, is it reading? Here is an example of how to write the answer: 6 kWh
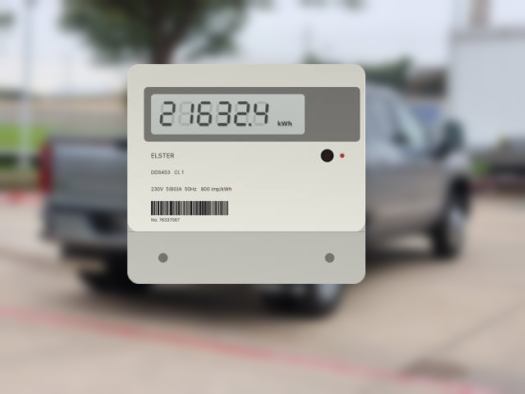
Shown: 21632.4 kWh
